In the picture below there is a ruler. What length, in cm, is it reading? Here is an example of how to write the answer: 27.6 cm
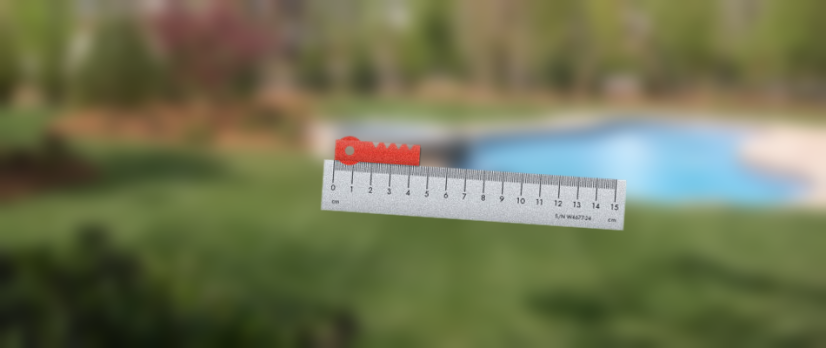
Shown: 4.5 cm
